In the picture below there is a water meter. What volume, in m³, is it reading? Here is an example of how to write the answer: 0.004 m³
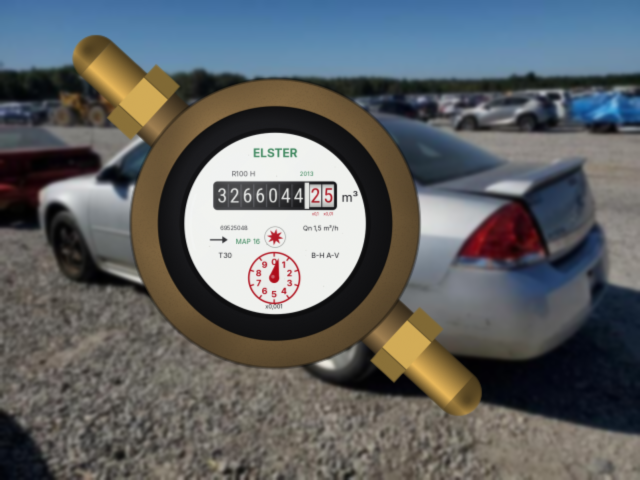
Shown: 3266044.250 m³
